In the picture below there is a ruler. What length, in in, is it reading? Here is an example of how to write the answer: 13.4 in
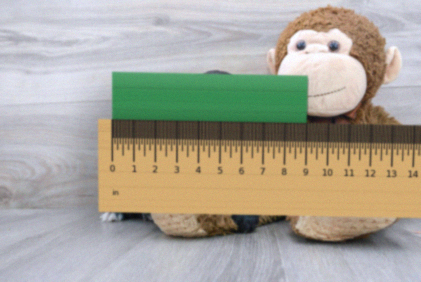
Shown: 9 in
